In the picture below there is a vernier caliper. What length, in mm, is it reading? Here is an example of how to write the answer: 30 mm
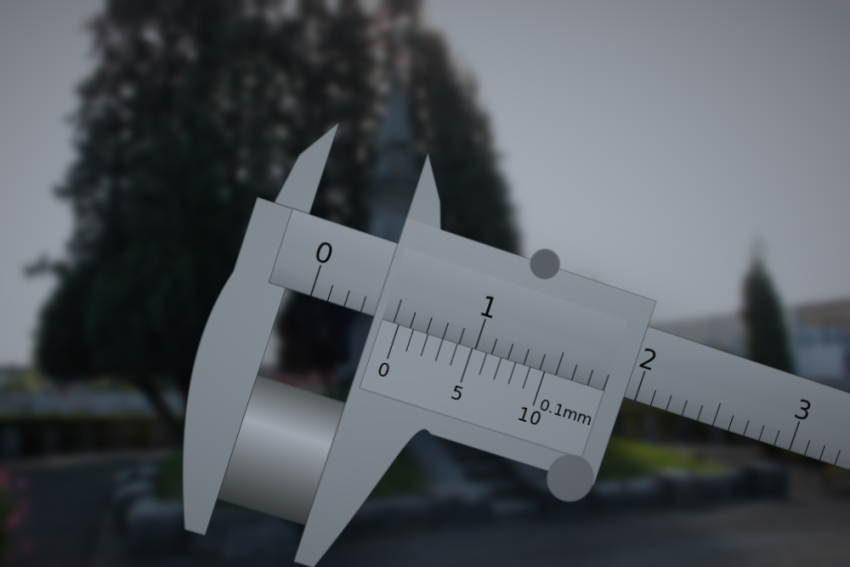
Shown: 5.3 mm
